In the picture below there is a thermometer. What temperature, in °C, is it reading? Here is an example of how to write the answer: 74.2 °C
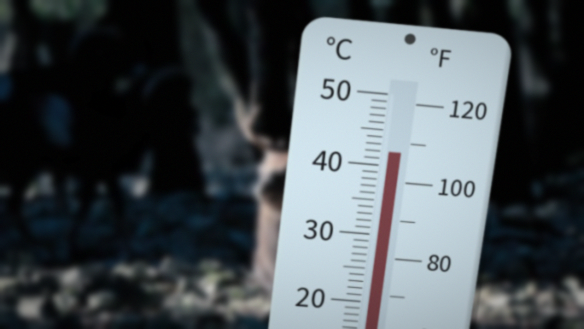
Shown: 42 °C
